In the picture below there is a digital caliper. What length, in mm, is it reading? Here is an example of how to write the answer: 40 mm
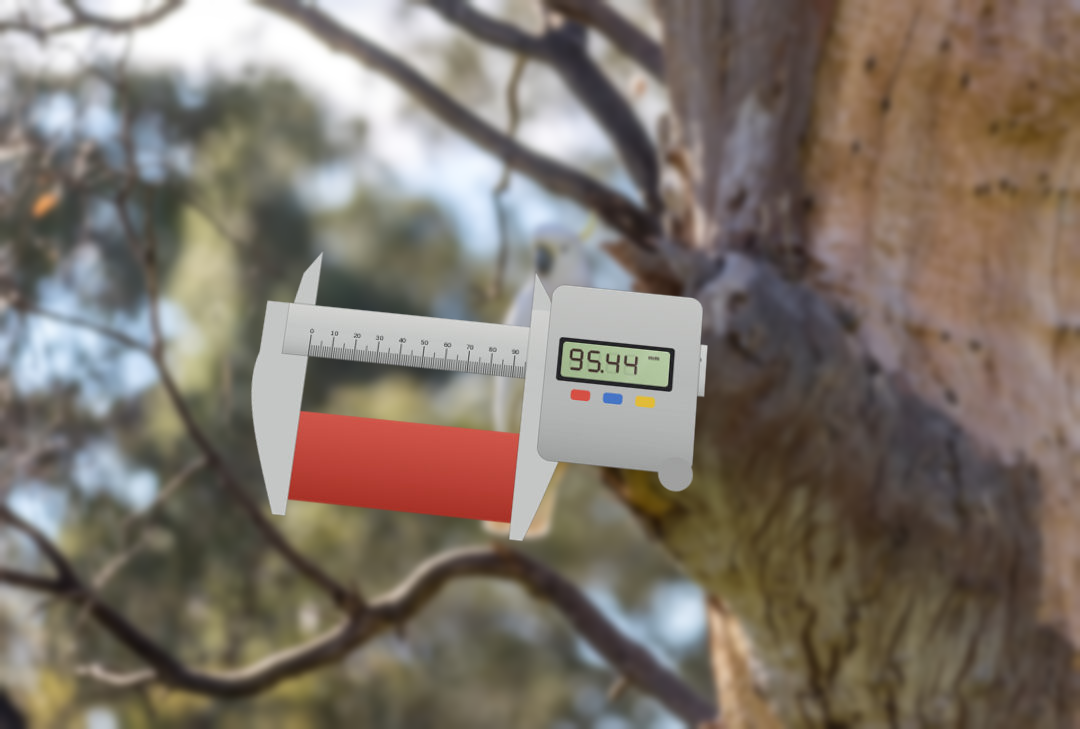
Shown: 95.44 mm
